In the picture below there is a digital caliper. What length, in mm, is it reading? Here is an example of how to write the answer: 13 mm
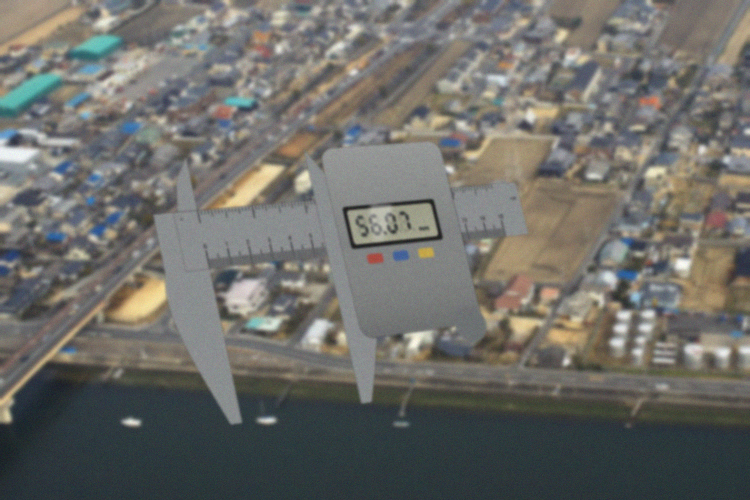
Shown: 56.07 mm
